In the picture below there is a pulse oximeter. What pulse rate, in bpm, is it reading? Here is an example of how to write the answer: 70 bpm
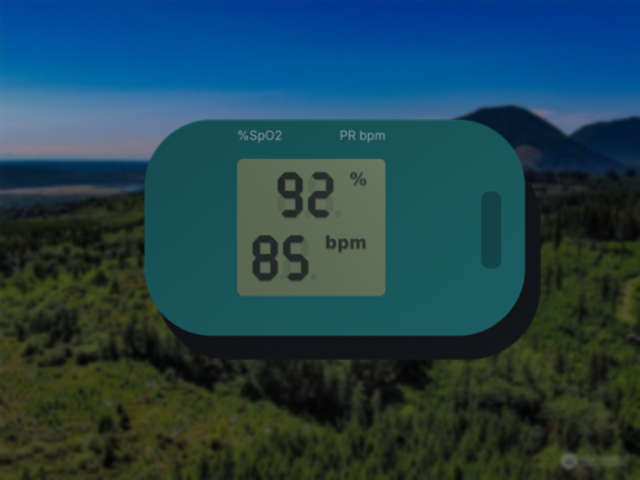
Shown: 85 bpm
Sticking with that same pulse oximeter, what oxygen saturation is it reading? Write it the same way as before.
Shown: 92 %
